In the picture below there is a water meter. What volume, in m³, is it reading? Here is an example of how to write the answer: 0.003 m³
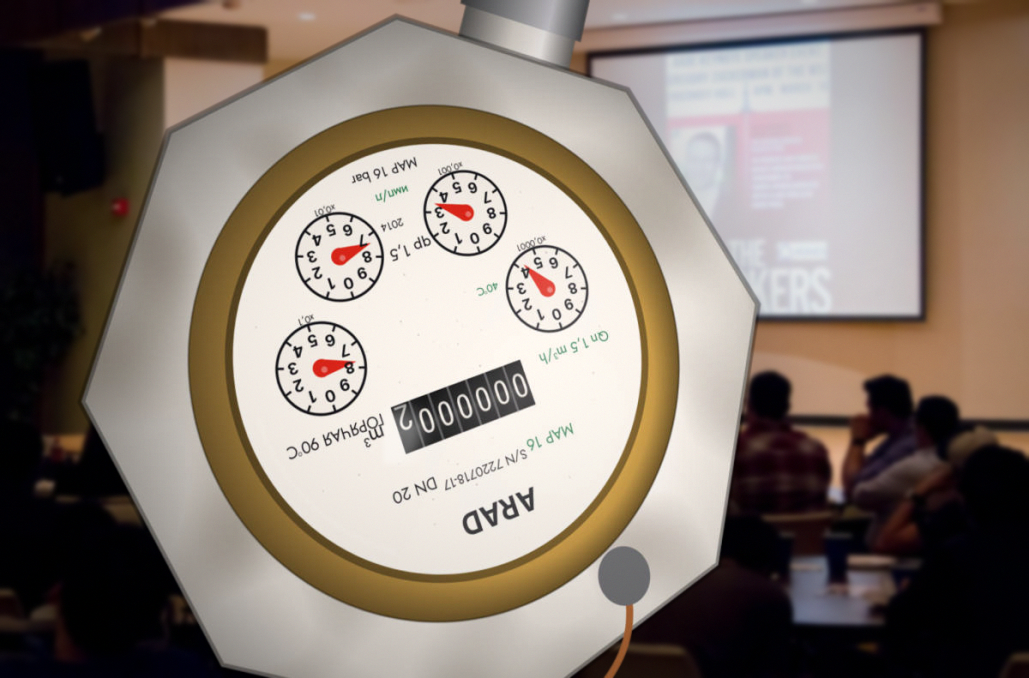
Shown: 1.7734 m³
